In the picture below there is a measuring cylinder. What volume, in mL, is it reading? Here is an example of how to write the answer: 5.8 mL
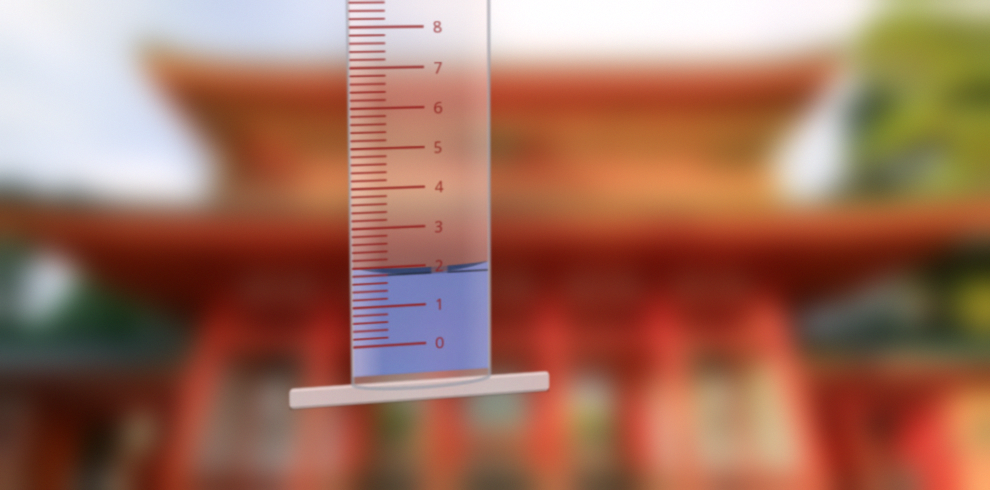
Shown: 1.8 mL
